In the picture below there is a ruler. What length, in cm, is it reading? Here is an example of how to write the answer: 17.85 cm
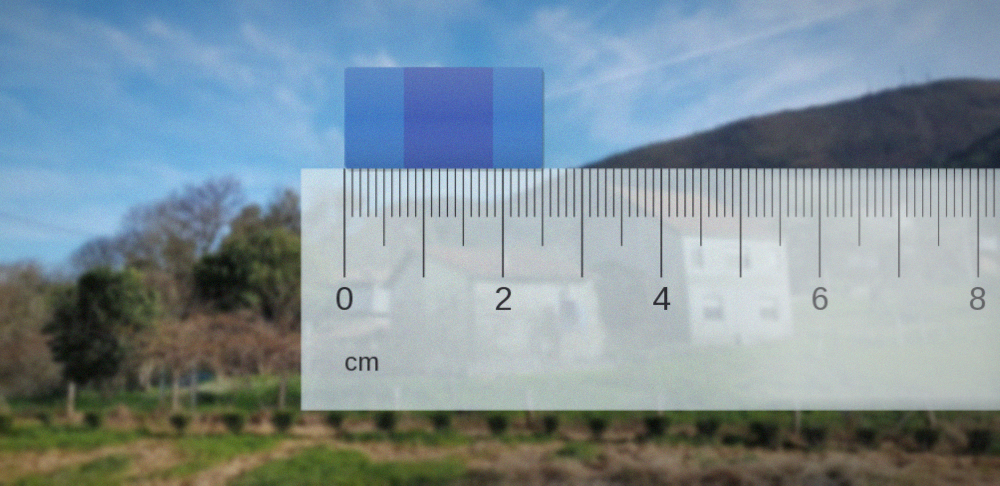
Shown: 2.5 cm
